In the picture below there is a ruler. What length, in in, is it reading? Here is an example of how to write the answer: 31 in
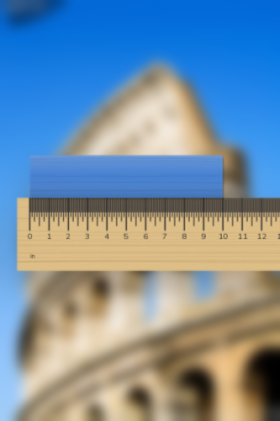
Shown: 10 in
